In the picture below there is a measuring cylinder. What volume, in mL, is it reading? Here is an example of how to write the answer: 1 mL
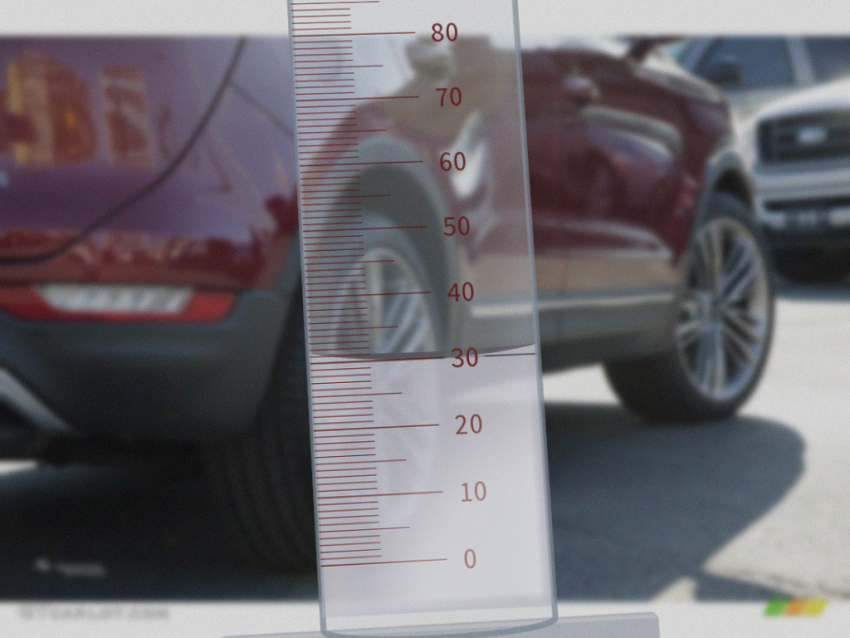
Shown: 30 mL
